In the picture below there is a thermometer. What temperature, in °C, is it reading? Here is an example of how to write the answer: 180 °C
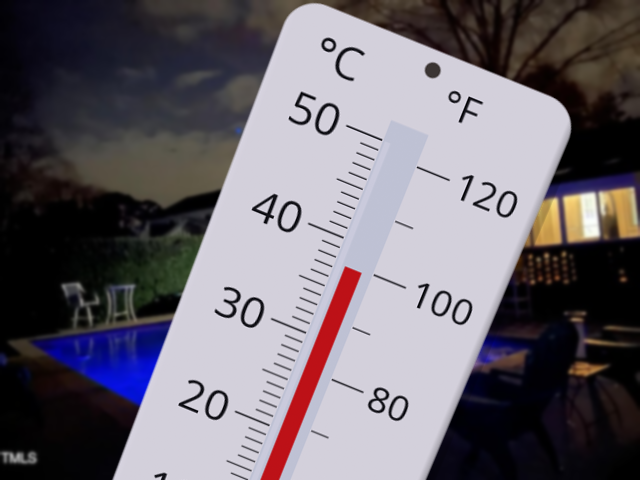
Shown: 37.5 °C
